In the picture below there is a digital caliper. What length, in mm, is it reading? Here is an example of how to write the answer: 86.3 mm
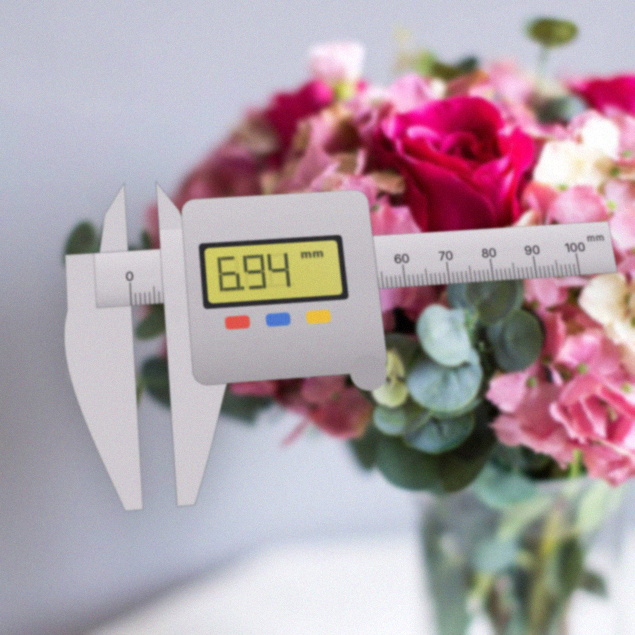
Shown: 6.94 mm
